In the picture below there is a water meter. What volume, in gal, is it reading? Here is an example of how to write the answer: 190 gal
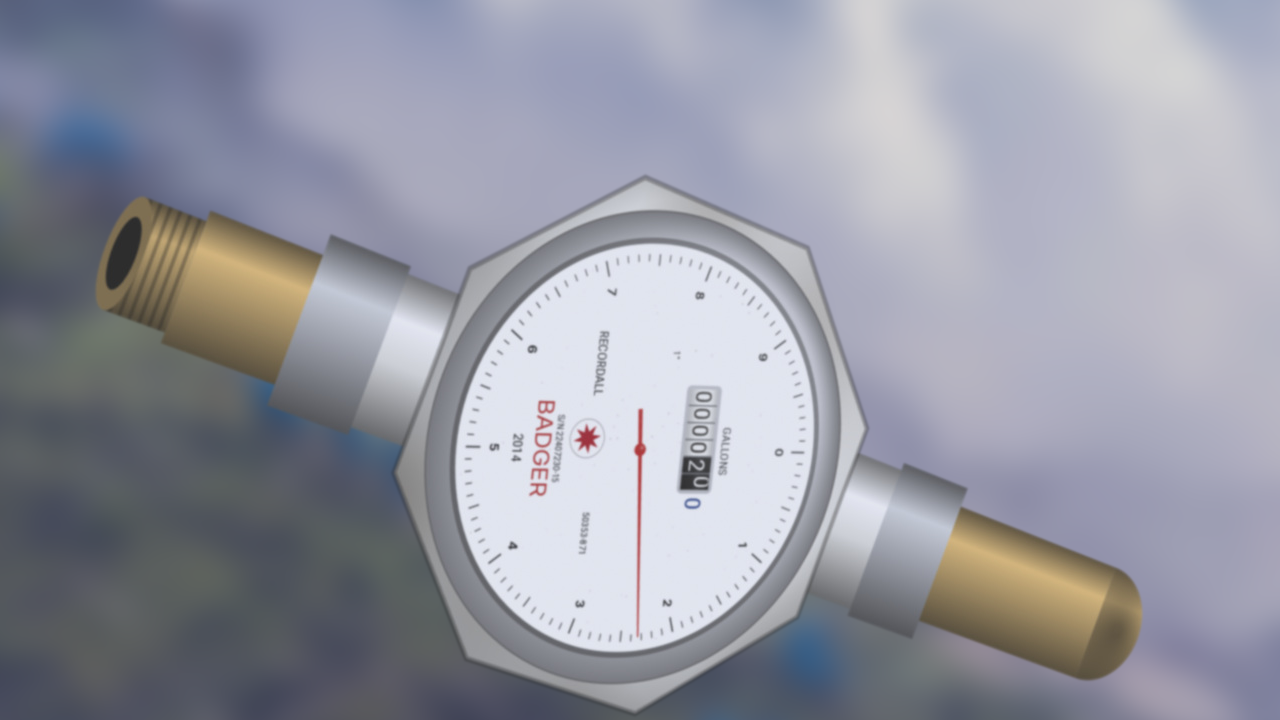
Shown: 202.3 gal
